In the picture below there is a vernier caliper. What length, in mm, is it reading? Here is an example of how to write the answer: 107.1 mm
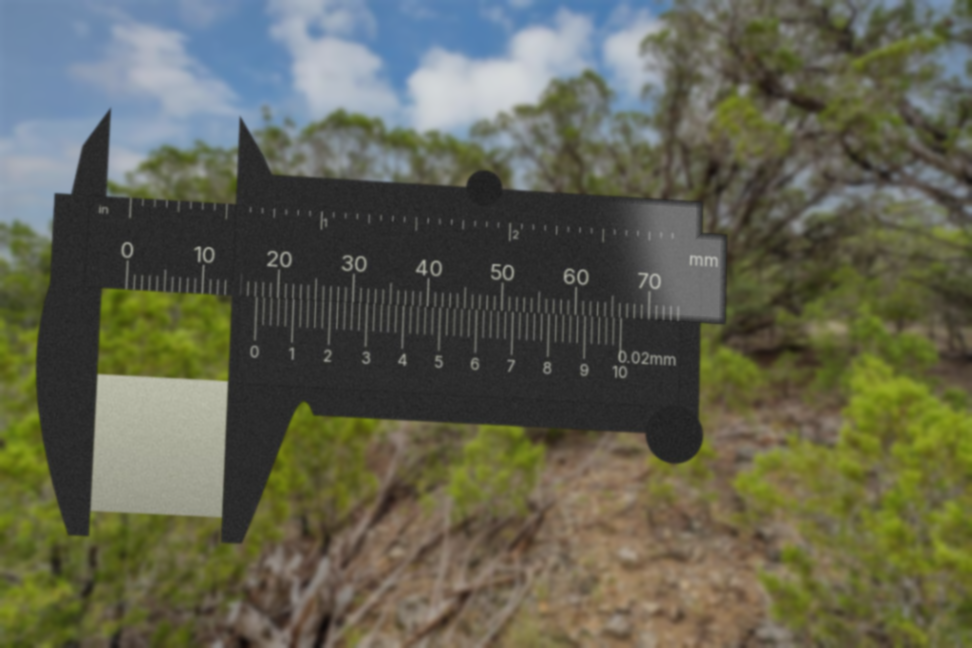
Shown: 17.2 mm
